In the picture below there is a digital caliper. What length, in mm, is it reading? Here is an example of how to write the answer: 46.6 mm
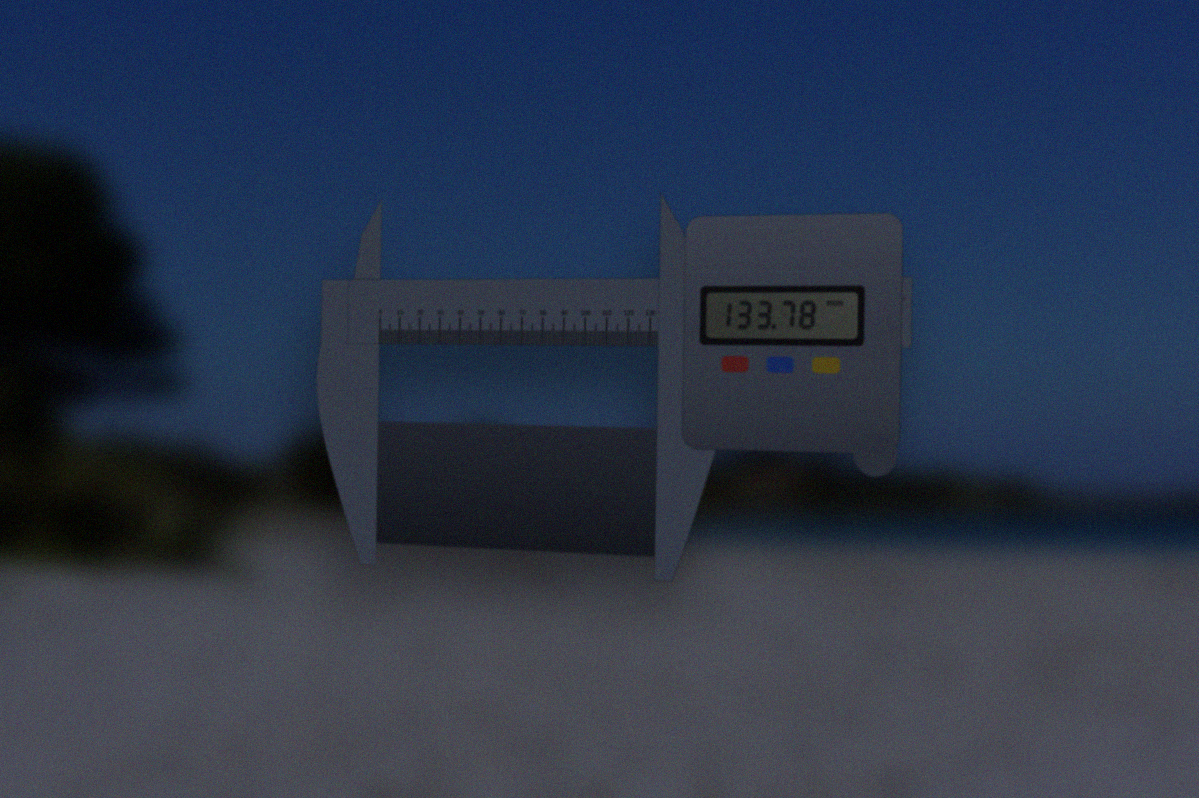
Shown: 133.78 mm
